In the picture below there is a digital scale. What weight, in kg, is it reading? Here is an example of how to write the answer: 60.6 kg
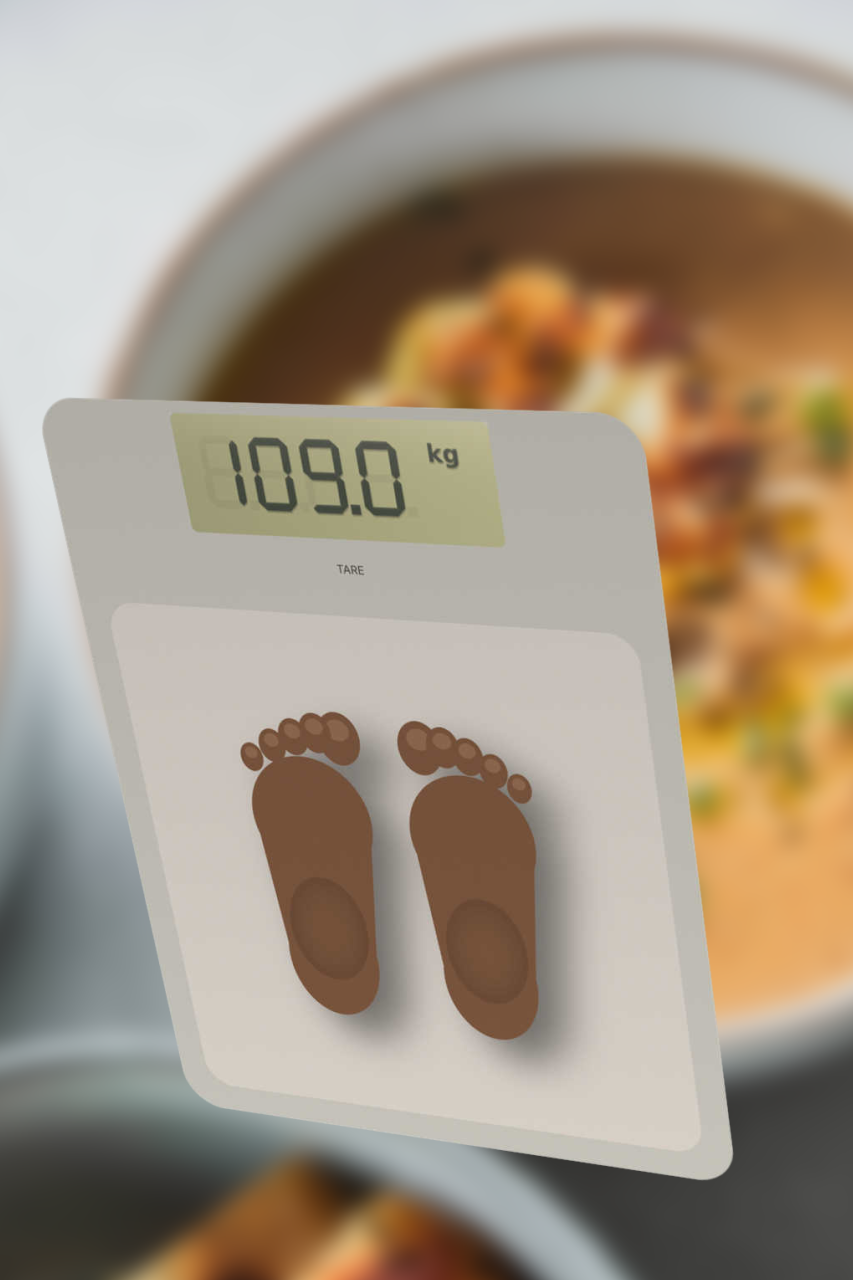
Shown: 109.0 kg
